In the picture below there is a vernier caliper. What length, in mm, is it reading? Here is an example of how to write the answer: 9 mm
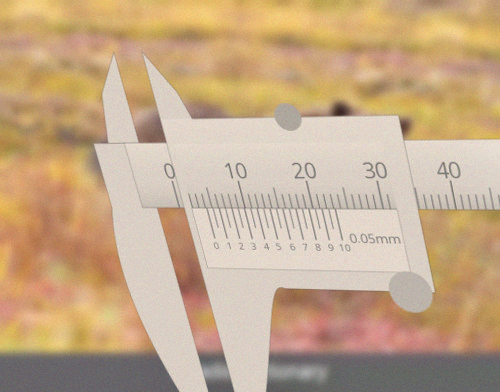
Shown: 4.2 mm
